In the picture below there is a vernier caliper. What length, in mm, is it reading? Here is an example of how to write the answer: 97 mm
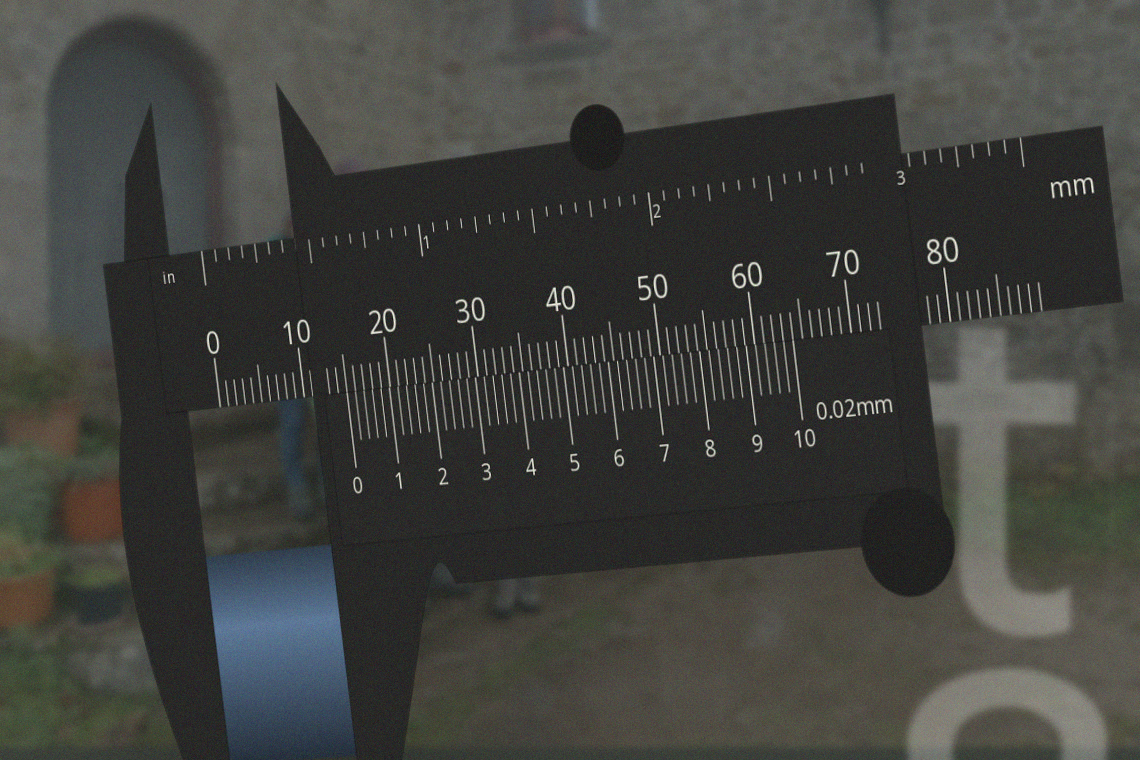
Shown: 15.0 mm
